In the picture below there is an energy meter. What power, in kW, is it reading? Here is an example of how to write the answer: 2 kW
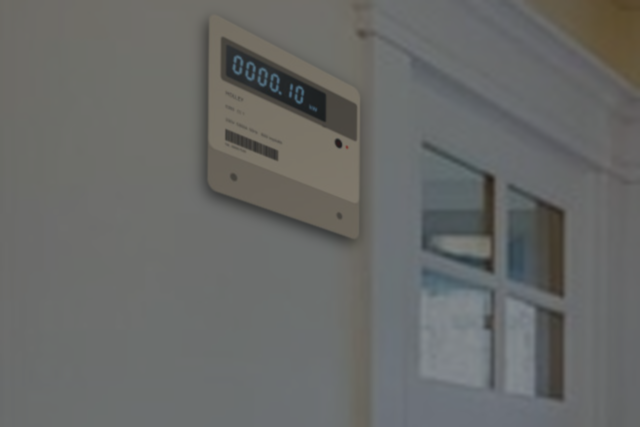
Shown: 0.10 kW
